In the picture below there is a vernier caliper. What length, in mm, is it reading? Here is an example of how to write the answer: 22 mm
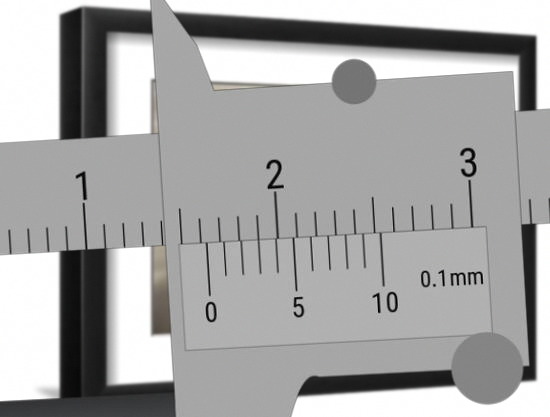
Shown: 16.3 mm
